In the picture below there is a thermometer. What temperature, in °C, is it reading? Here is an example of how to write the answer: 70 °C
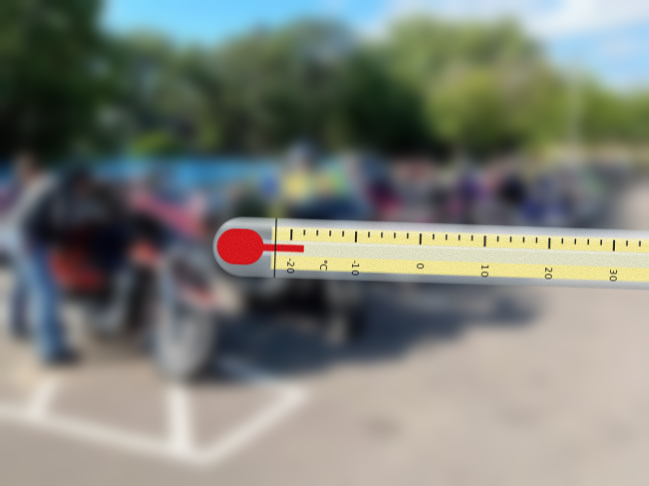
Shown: -18 °C
